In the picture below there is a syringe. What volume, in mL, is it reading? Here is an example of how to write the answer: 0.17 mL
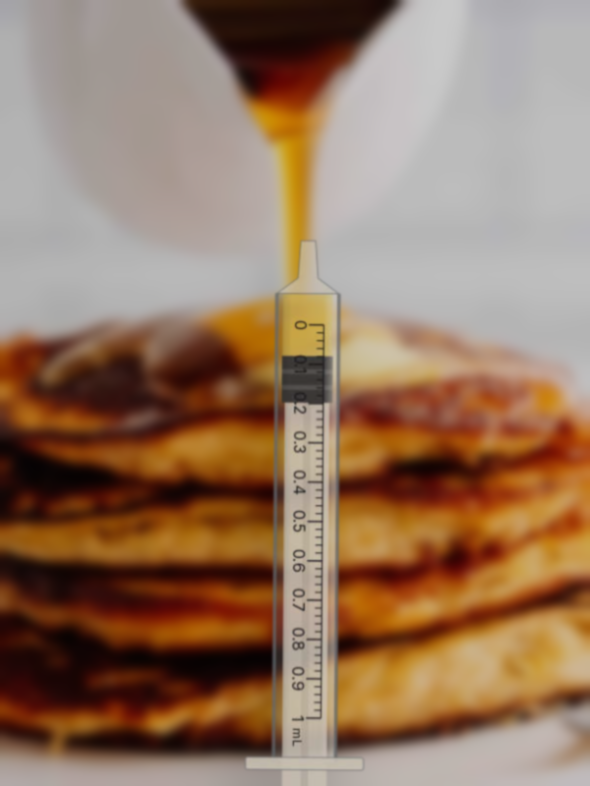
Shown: 0.08 mL
